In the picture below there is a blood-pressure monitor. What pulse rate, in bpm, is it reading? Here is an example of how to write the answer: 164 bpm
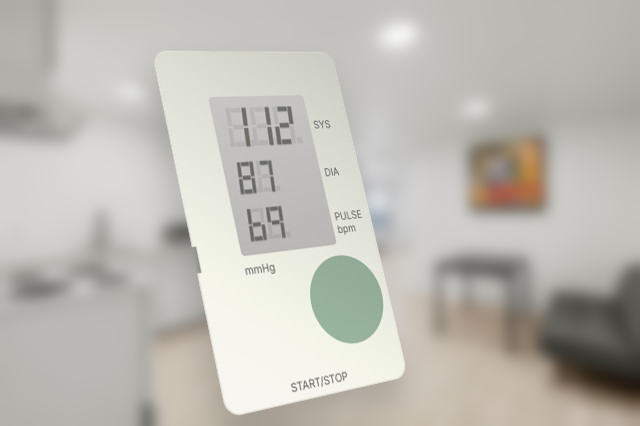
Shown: 69 bpm
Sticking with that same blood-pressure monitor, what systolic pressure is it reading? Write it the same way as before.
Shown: 112 mmHg
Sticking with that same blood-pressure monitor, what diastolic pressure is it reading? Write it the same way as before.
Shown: 87 mmHg
